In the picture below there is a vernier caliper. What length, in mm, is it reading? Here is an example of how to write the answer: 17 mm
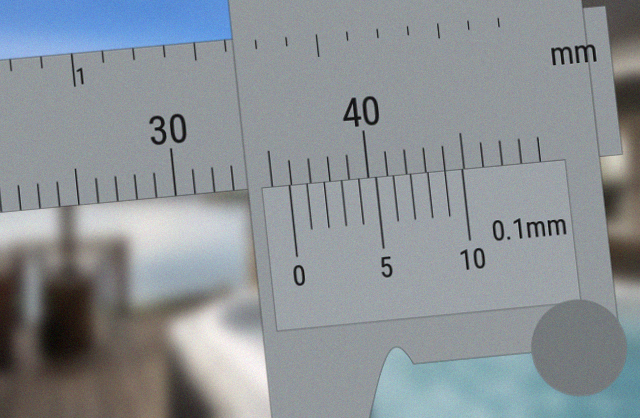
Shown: 35.9 mm
